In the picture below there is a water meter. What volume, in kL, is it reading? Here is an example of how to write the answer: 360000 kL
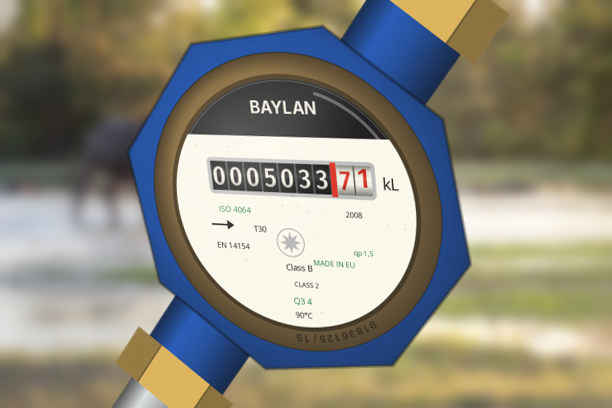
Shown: 5033.71 kL
